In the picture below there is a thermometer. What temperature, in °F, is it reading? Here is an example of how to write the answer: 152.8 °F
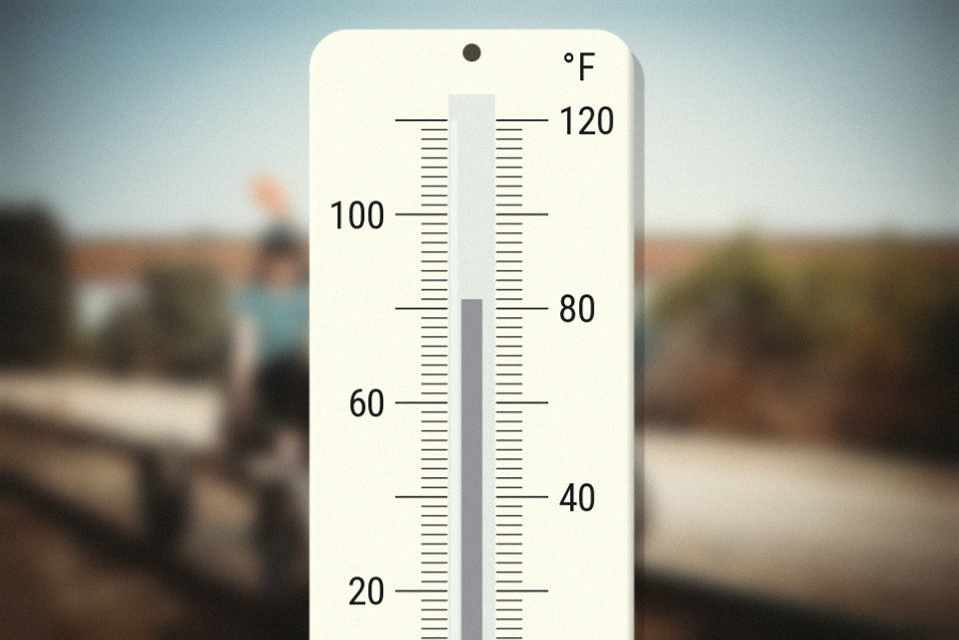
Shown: 82 °F
